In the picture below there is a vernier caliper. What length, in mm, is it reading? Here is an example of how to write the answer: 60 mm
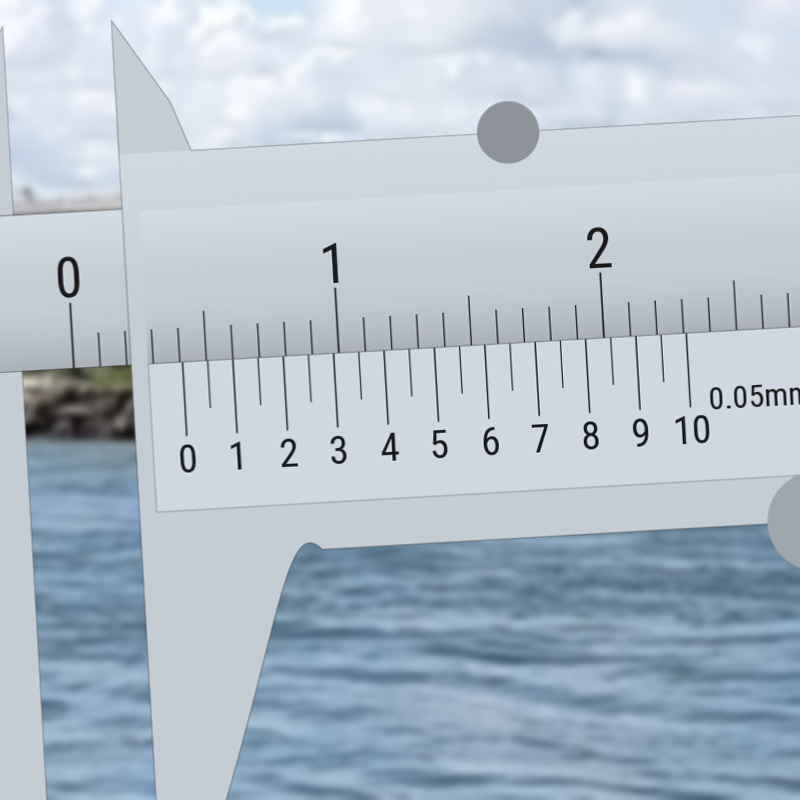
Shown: 4.10 mm
